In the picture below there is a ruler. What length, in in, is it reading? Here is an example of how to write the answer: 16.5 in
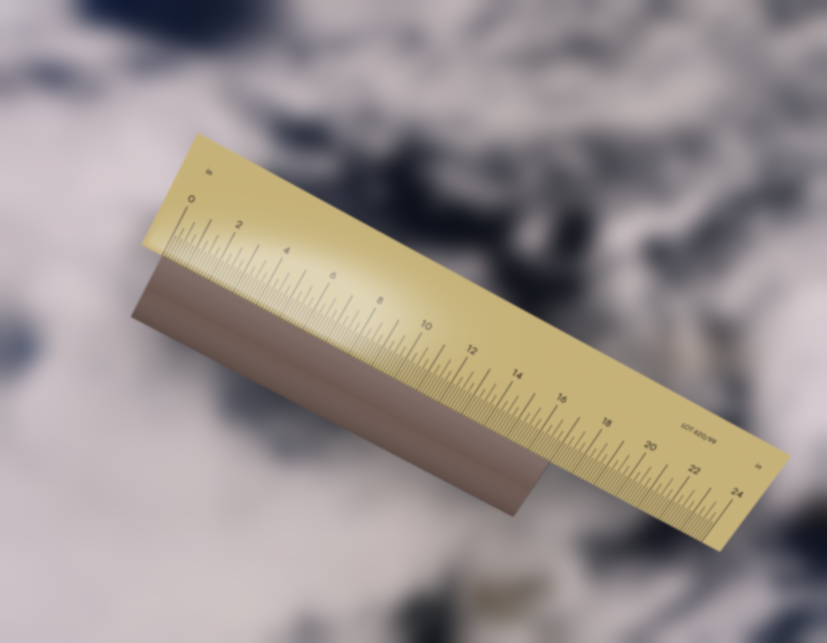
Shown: 17 in
